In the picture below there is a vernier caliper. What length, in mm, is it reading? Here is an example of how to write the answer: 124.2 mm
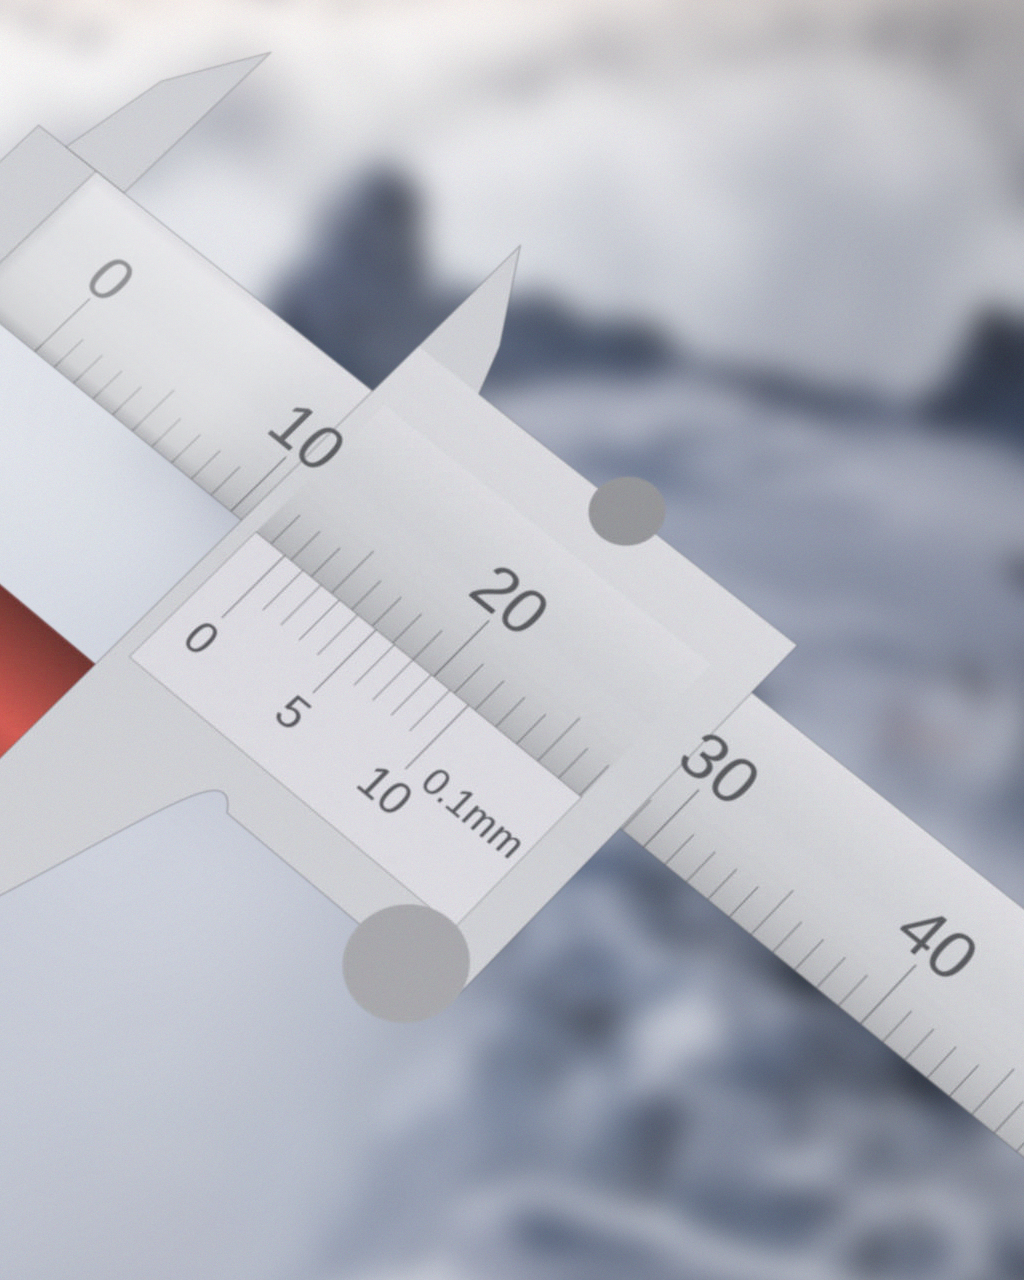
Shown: 12.7 mm
